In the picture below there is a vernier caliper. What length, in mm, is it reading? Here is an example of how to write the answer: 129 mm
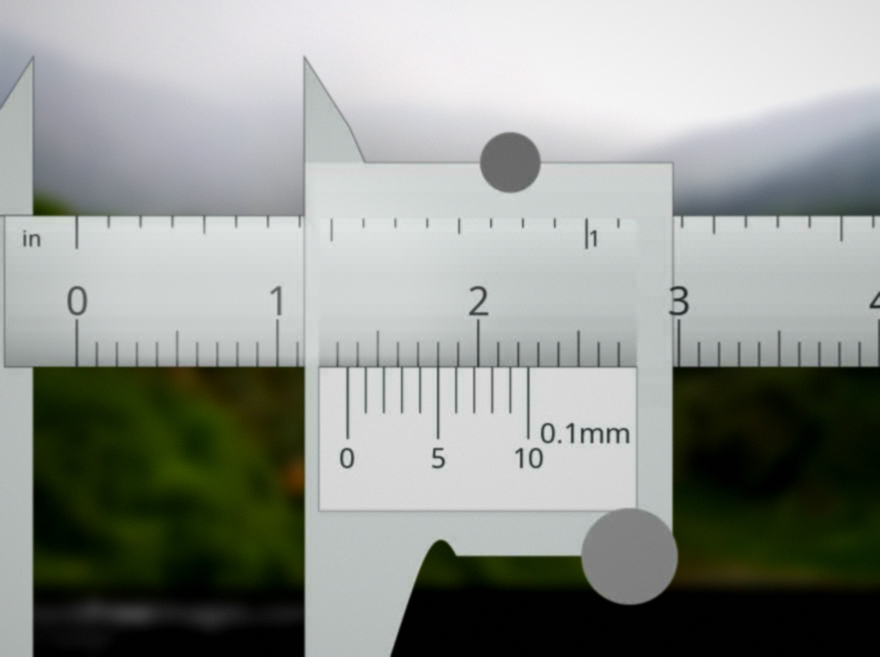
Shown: 13.5 mm
